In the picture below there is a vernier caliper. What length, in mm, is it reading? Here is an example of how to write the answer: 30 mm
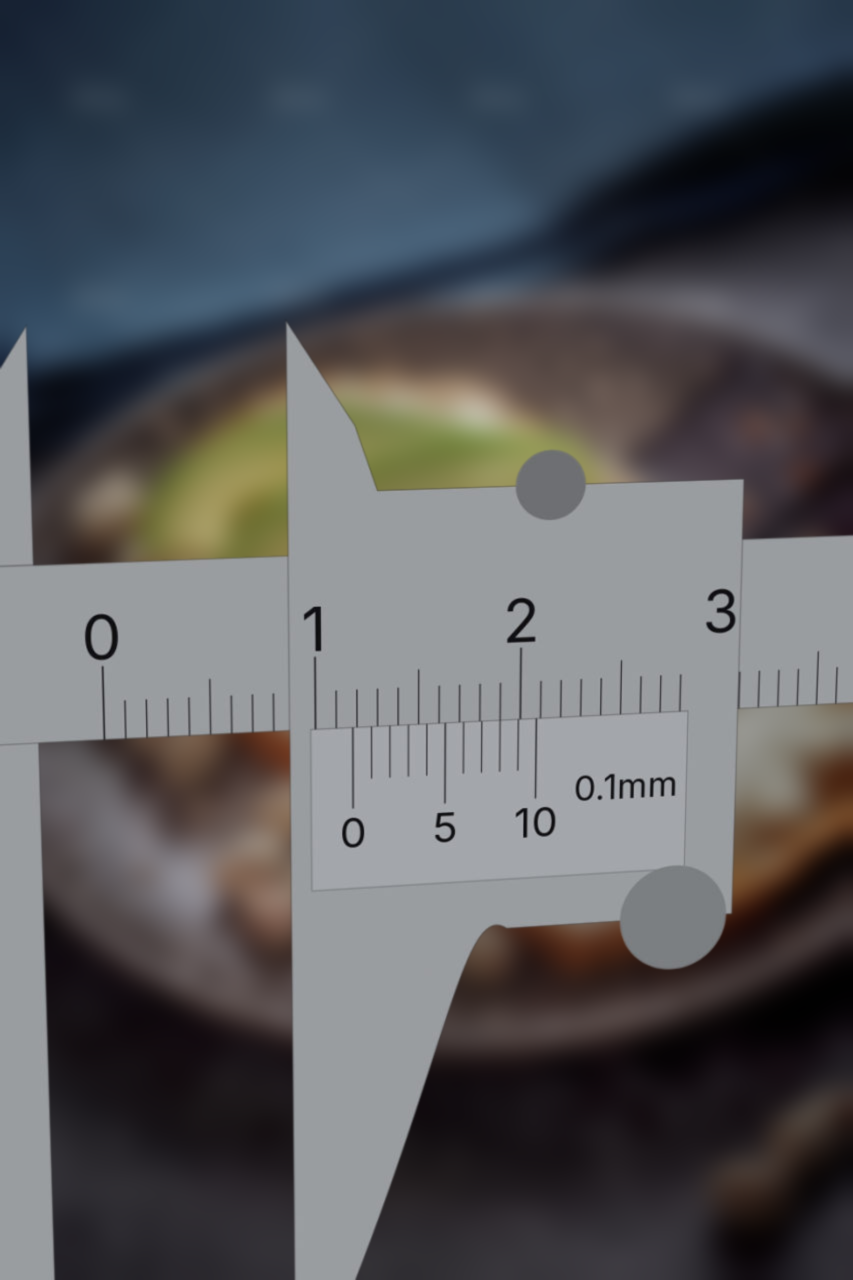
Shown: 11.8 mm
